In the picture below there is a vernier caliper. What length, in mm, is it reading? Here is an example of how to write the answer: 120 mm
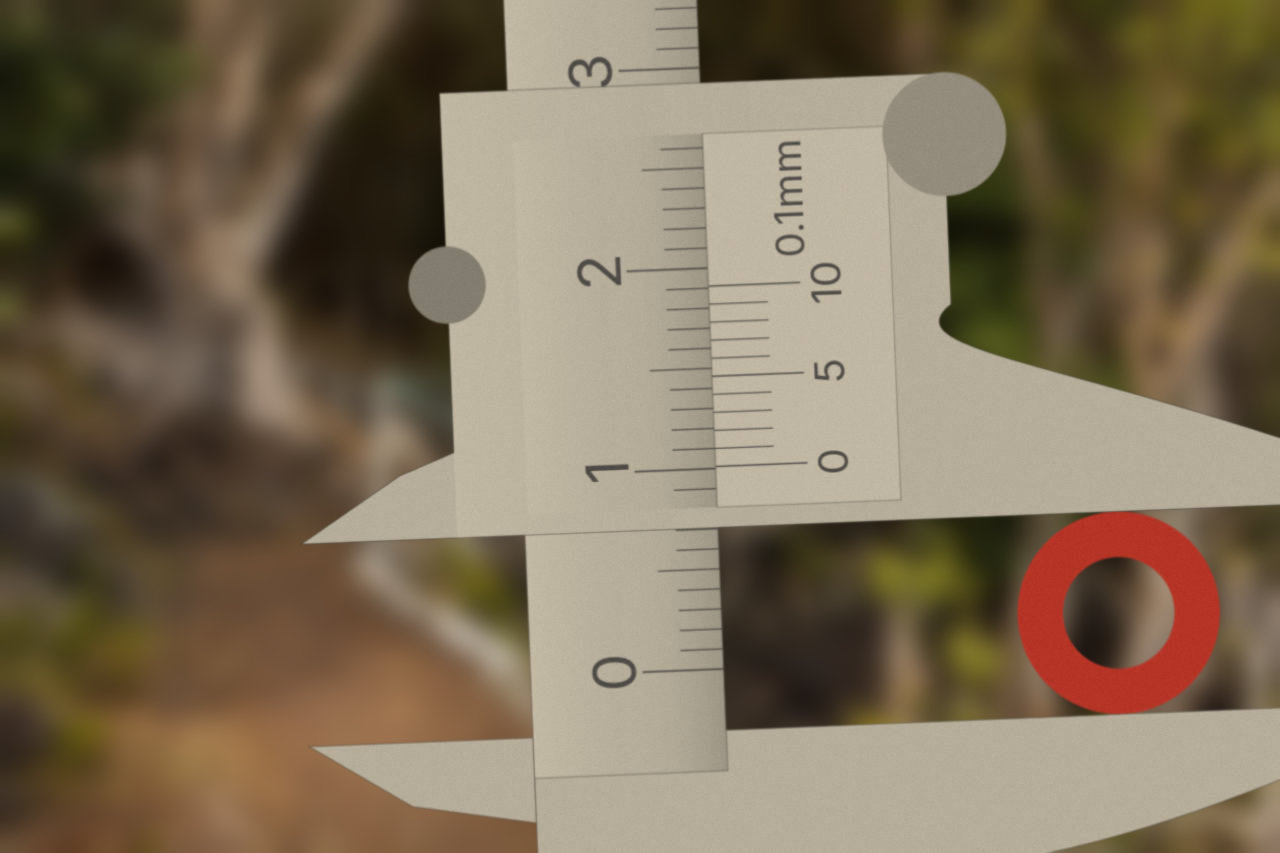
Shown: 10.1 mm
